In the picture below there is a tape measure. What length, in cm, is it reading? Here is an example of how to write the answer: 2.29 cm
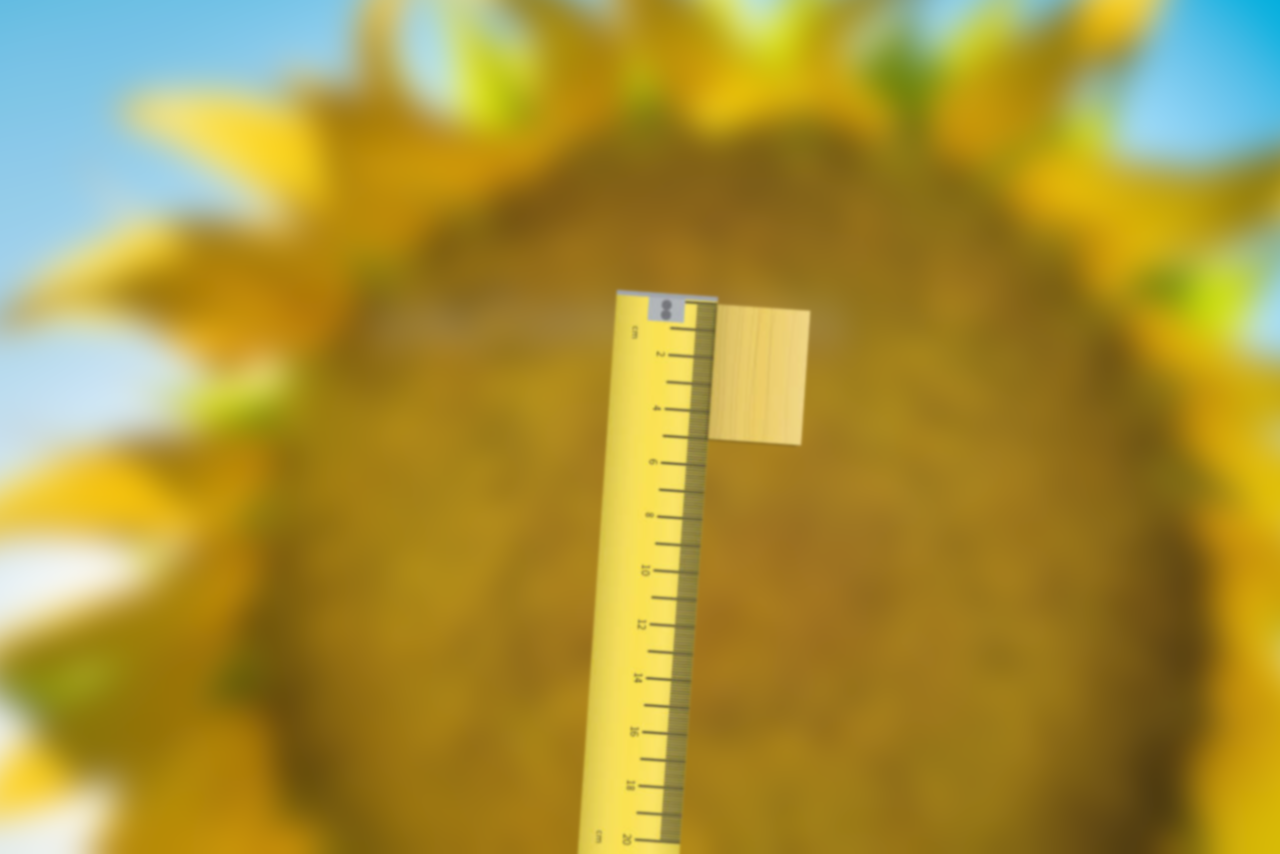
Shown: 5 cm
